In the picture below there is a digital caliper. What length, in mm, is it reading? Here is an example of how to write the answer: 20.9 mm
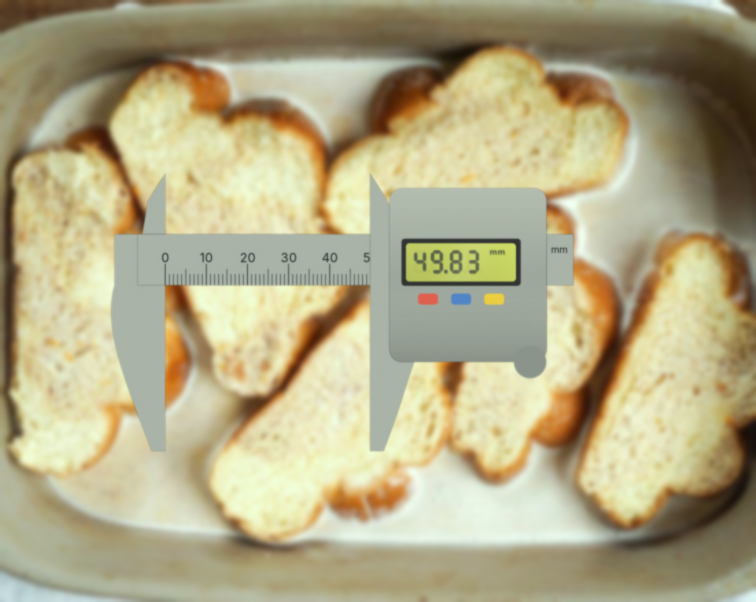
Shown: 49.83 mm
